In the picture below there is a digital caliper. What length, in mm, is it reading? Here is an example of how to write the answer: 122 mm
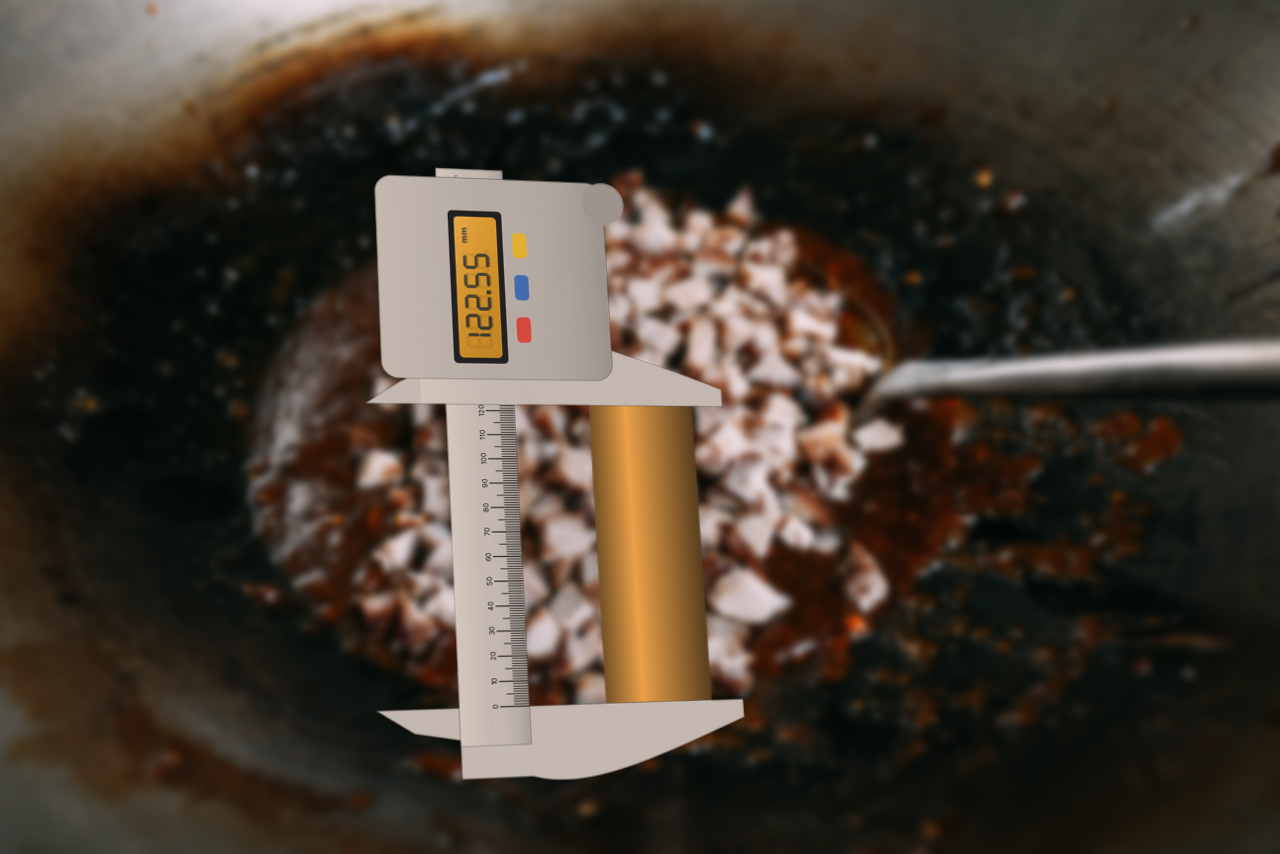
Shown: 122.55 mm
